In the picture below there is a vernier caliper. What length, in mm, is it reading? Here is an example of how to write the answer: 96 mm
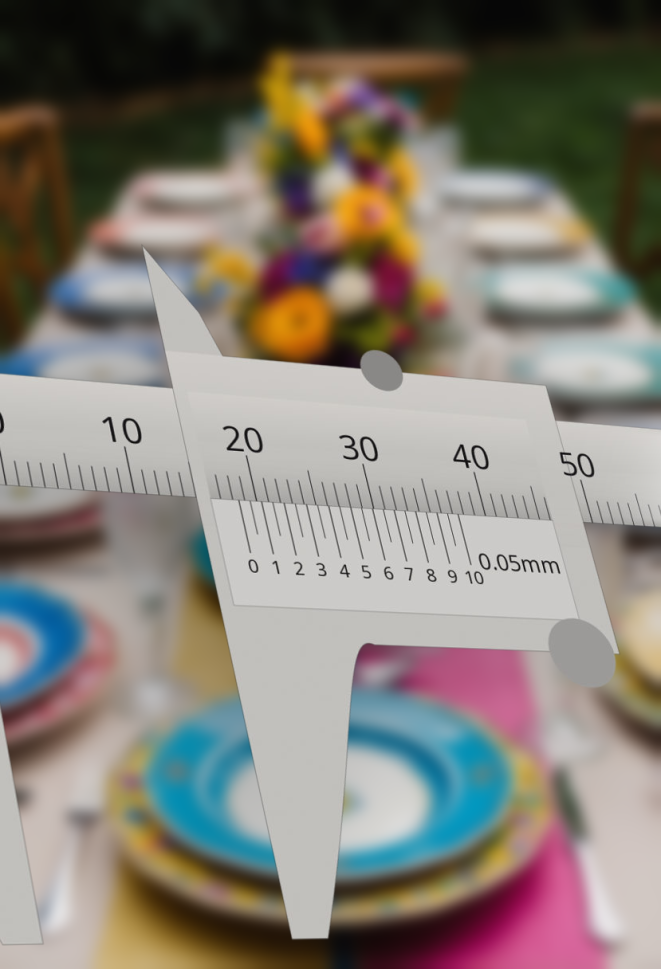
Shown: 18.5 mm
